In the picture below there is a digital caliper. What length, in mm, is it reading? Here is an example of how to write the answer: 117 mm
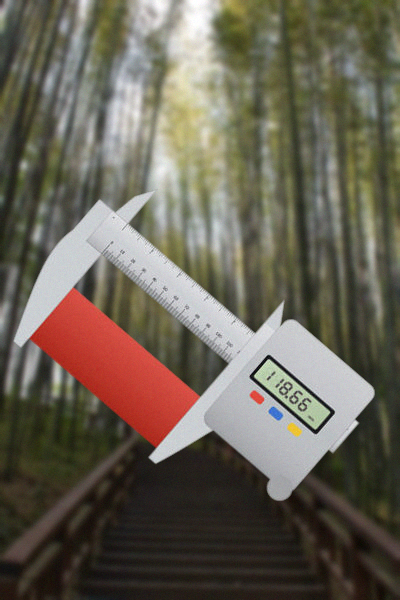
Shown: 118.66 mm
